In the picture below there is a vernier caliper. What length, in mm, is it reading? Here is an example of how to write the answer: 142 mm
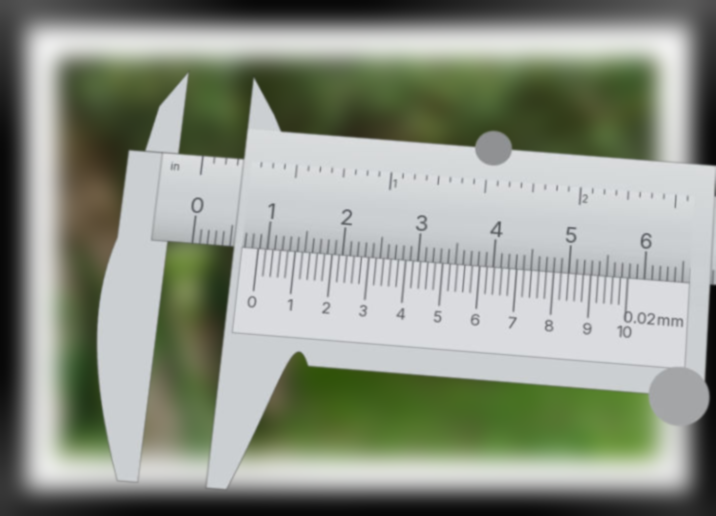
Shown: 8.8 mm
